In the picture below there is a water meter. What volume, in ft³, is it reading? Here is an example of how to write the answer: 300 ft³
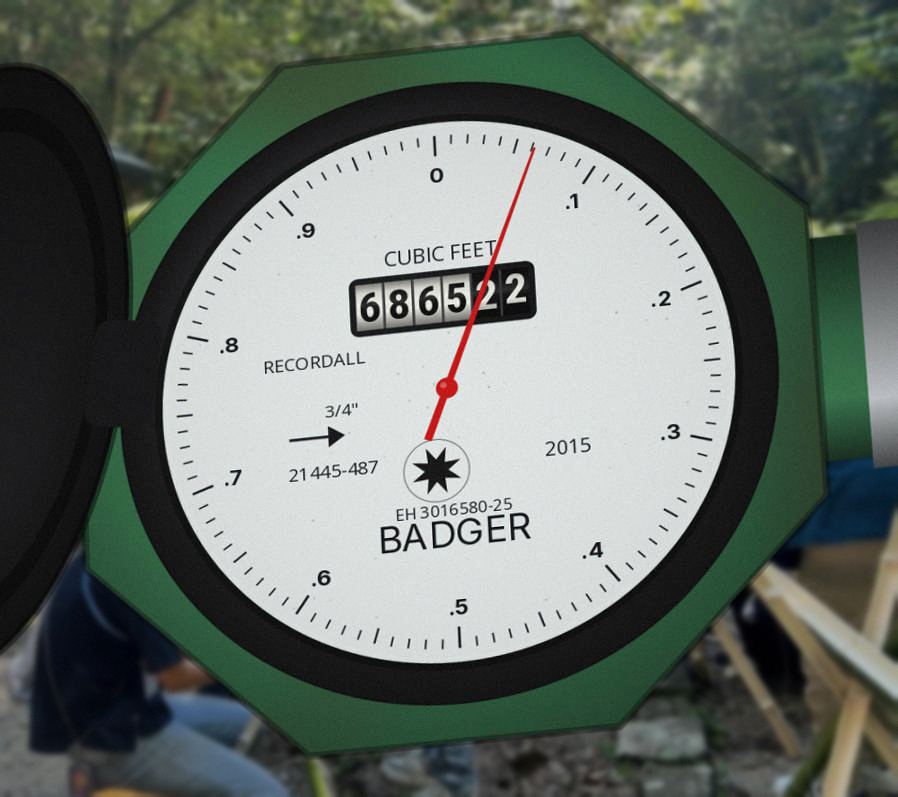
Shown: 686522.06 ft³
